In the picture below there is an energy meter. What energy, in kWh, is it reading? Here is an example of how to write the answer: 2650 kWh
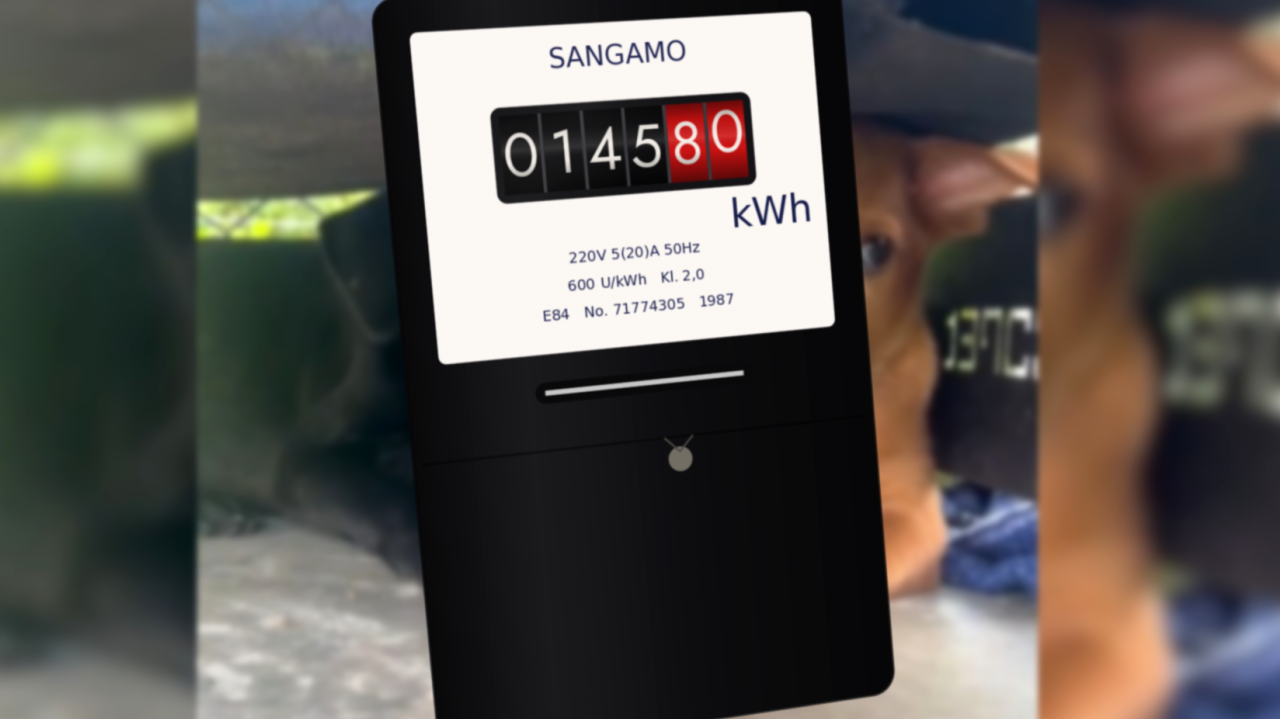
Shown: 145.80 kWh
